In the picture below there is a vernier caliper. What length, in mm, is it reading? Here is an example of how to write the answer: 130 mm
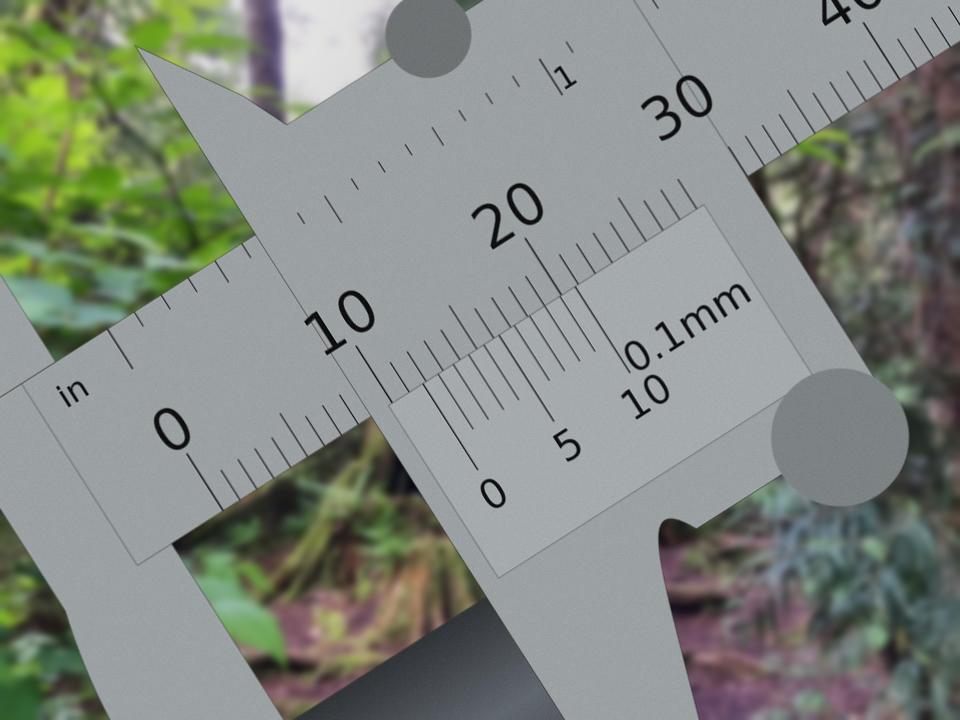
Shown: 11.8 mm
